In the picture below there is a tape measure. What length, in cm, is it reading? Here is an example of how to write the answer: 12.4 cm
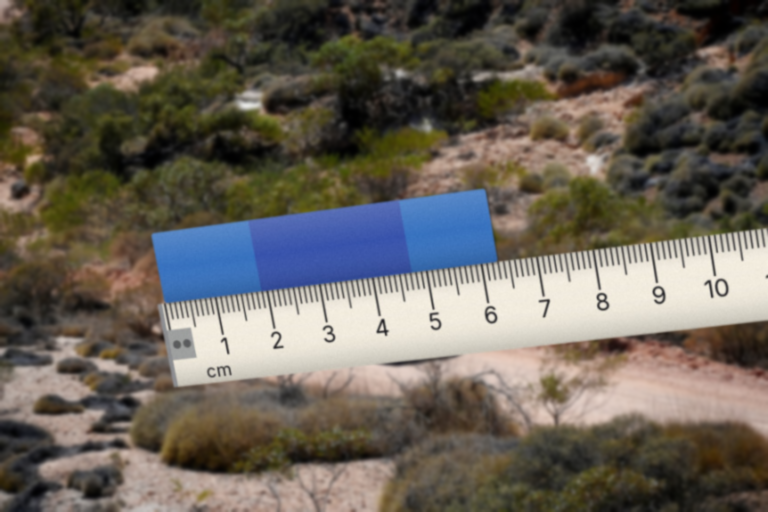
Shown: 6.3 cm
